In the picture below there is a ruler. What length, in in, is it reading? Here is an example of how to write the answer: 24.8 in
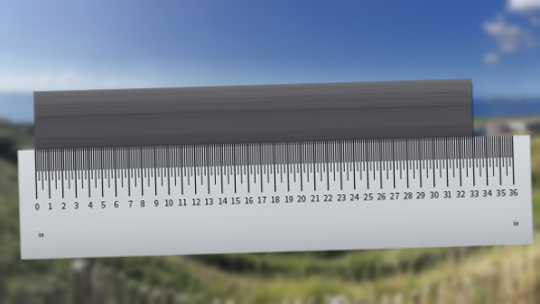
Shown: 33 in
